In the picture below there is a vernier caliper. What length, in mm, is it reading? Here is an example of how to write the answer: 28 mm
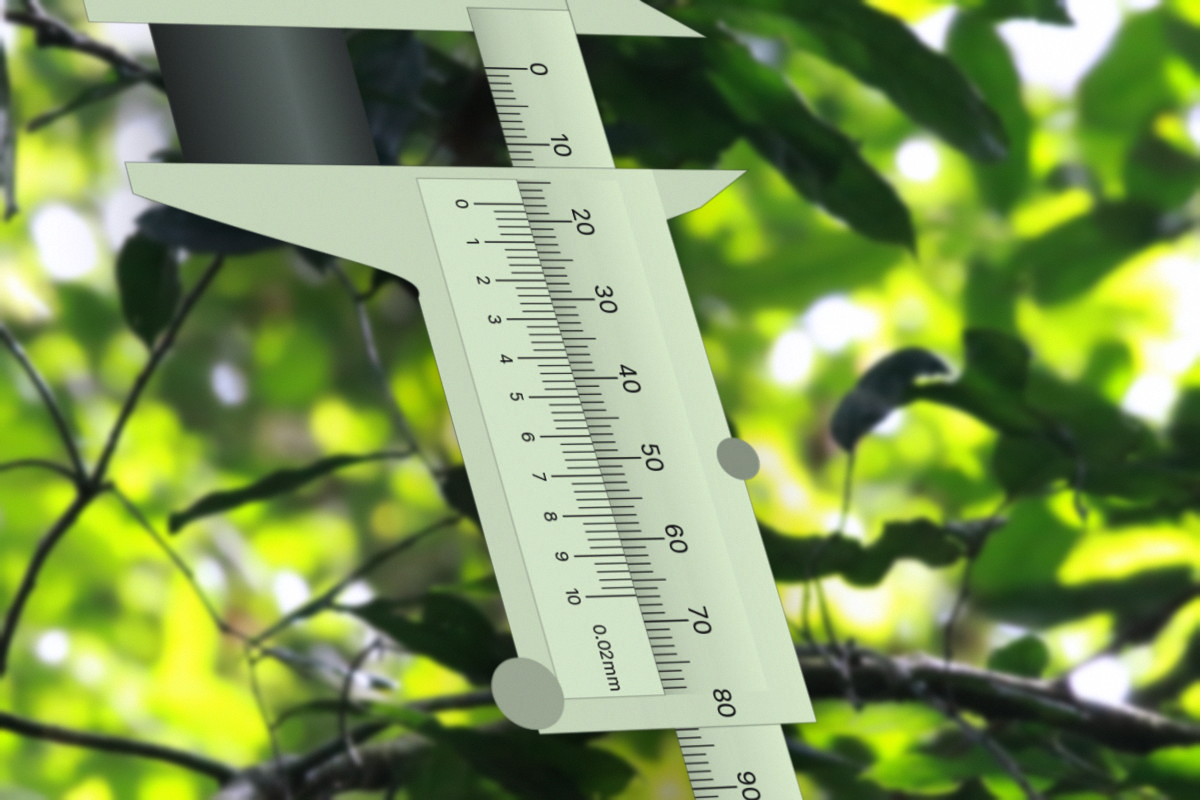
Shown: 17.8 mm
